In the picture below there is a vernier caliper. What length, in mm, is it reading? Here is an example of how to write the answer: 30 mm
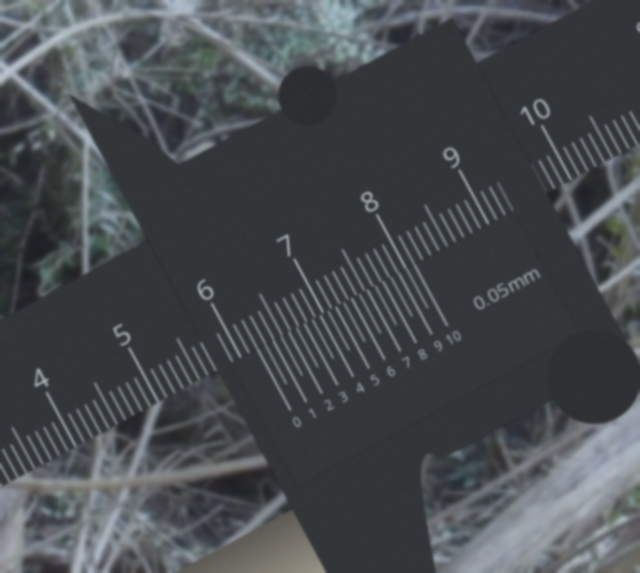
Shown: 62.0 mm
